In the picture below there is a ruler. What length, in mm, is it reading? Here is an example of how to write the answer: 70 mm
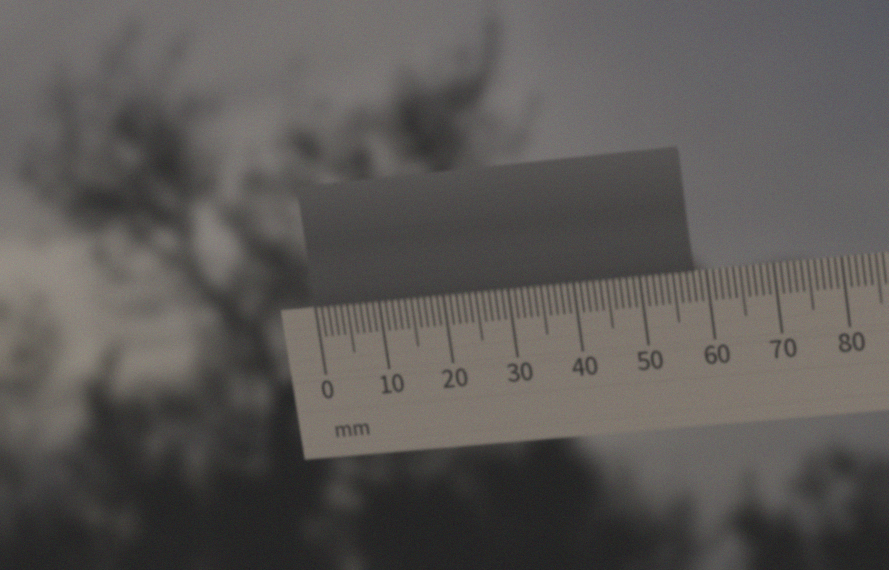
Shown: 58 mm
